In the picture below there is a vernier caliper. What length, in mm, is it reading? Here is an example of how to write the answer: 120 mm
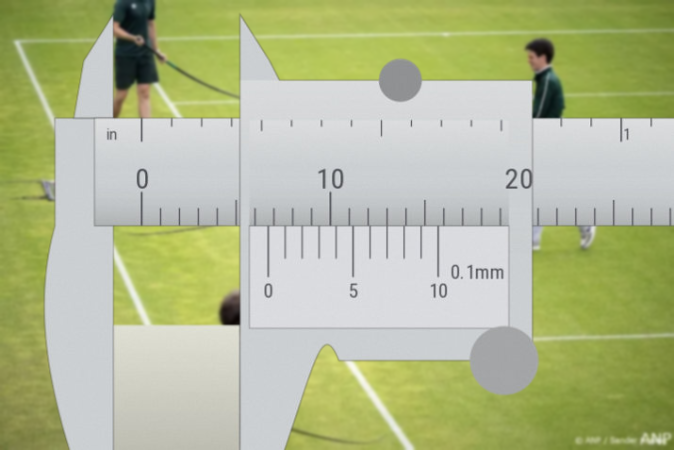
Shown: 6.7 mm
